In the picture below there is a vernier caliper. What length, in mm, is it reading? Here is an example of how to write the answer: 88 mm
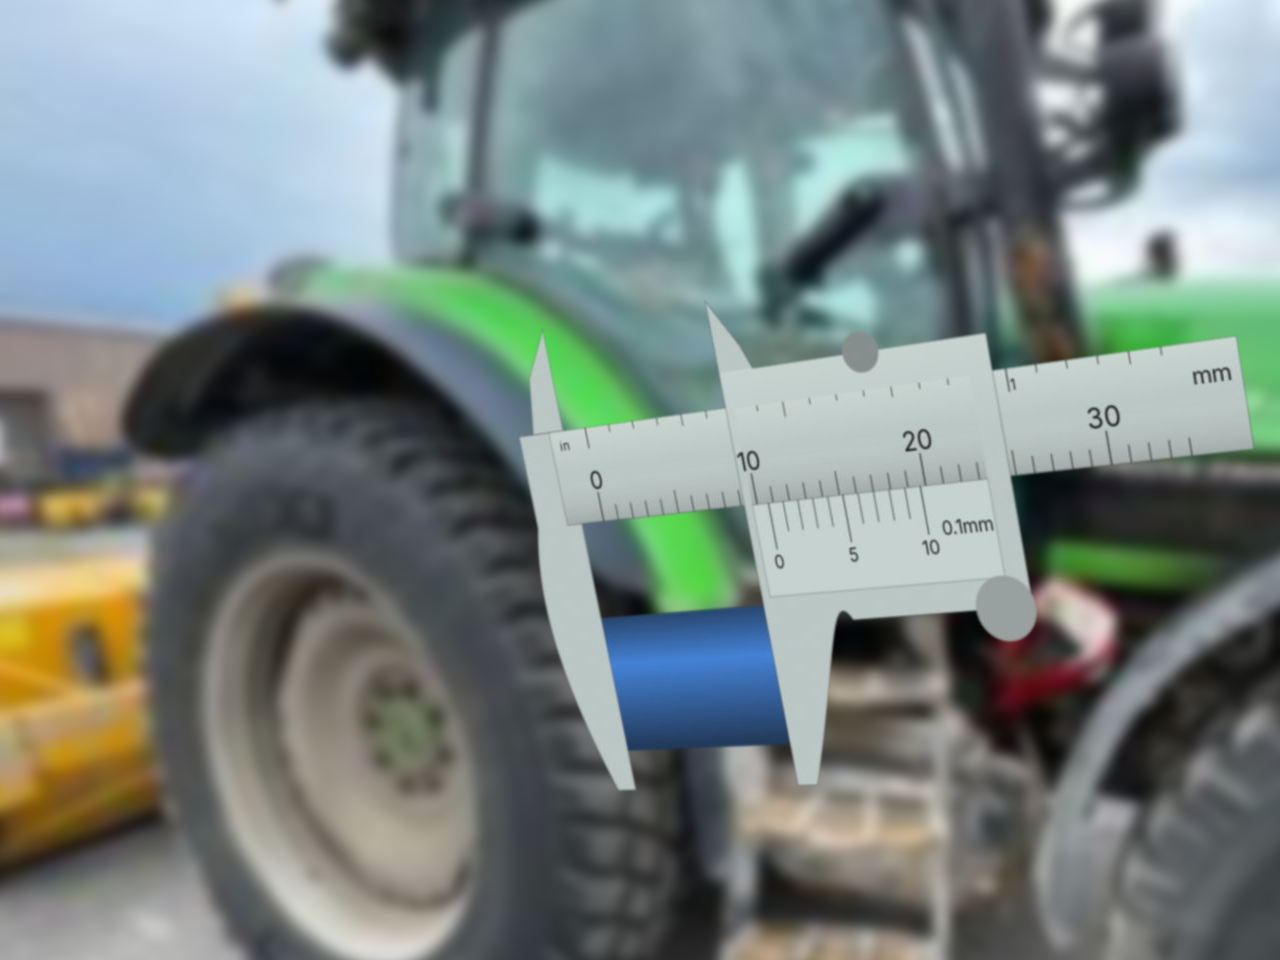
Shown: 10.7 mm
